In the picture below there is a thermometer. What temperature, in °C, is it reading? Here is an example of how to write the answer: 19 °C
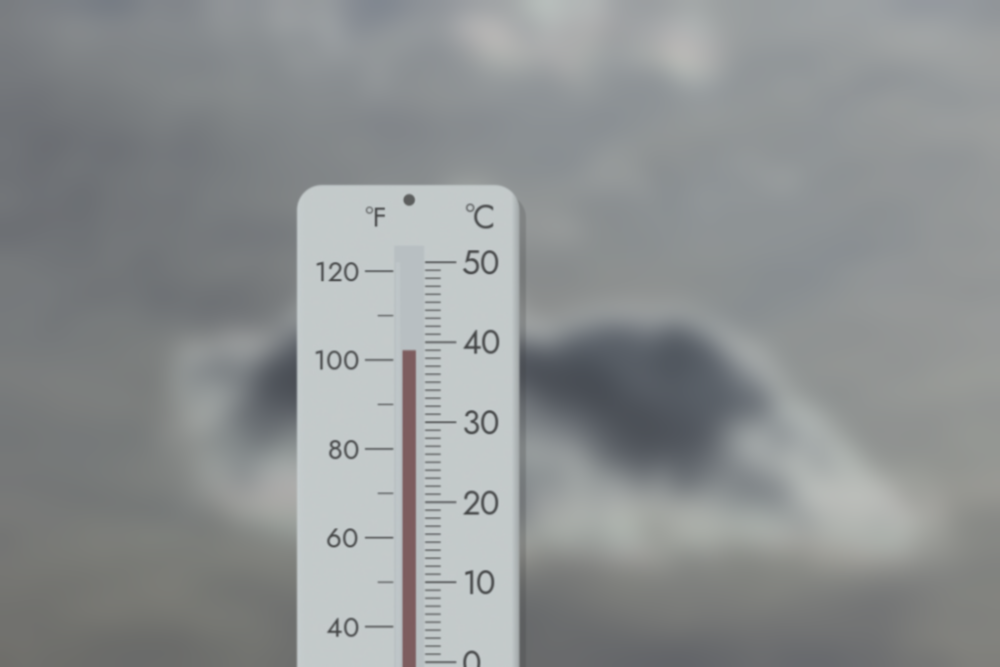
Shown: 39 °C
